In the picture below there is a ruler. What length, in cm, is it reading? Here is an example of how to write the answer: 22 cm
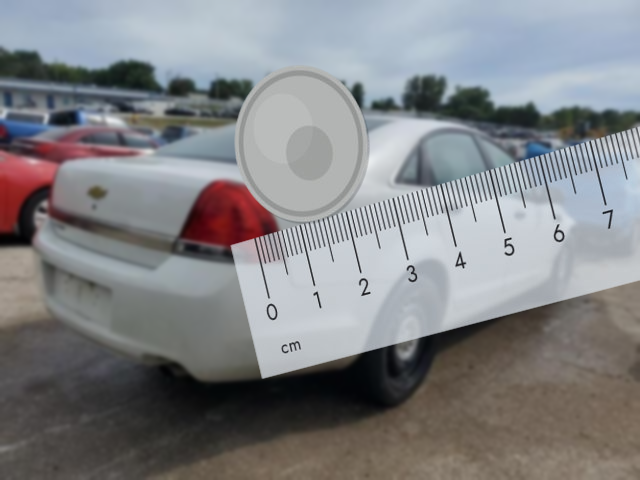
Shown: 2.8 cm
